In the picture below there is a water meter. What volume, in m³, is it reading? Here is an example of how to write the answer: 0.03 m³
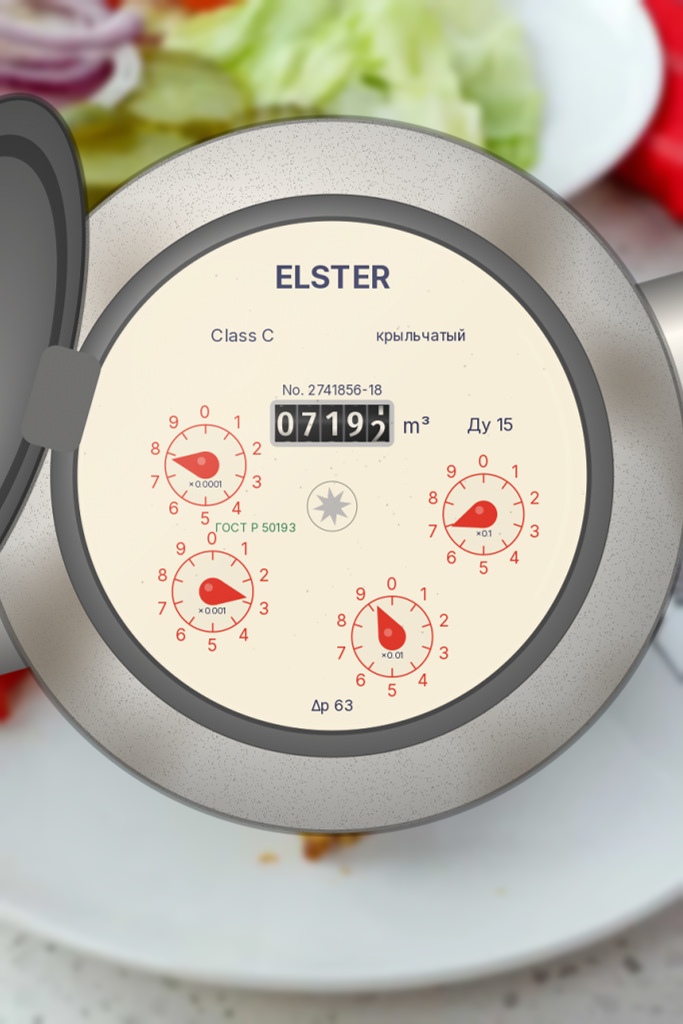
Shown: 7191.6927 m³
